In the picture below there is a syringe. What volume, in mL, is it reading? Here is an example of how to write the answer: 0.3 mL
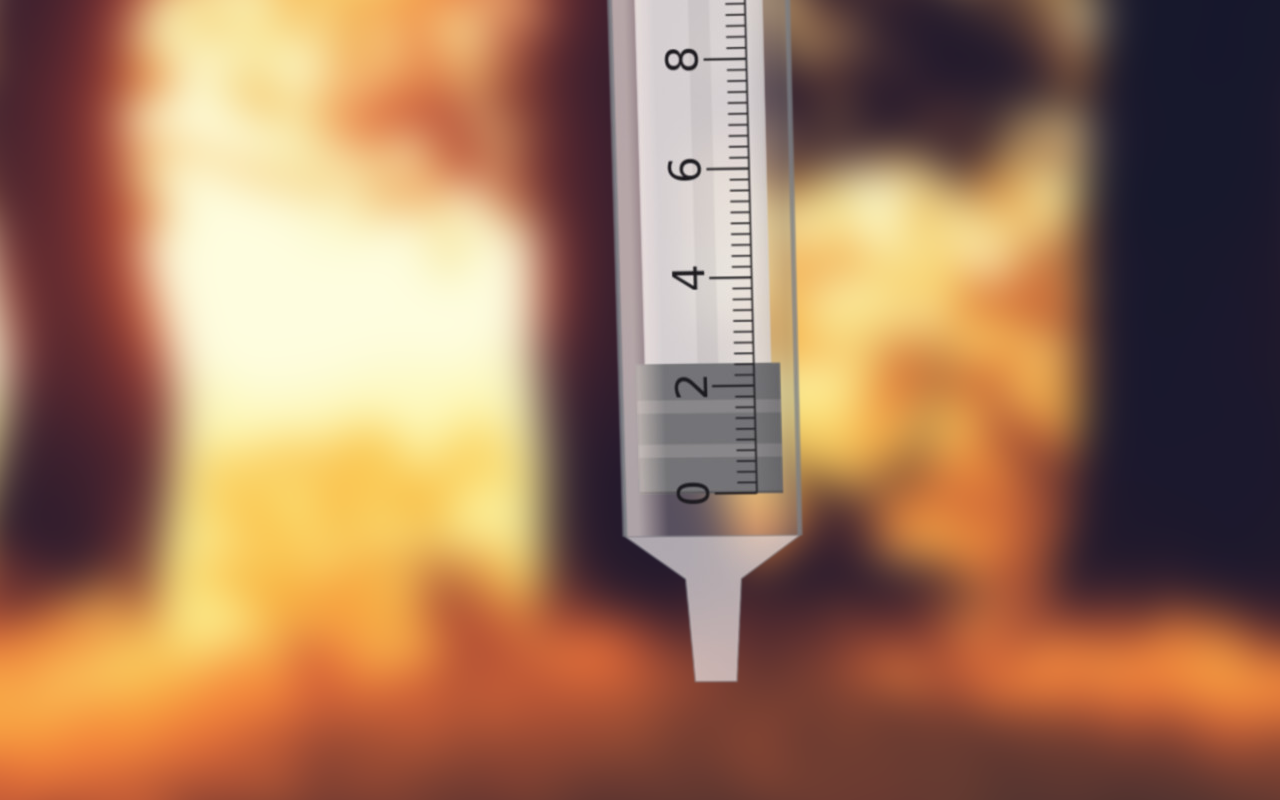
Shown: 0 mL
